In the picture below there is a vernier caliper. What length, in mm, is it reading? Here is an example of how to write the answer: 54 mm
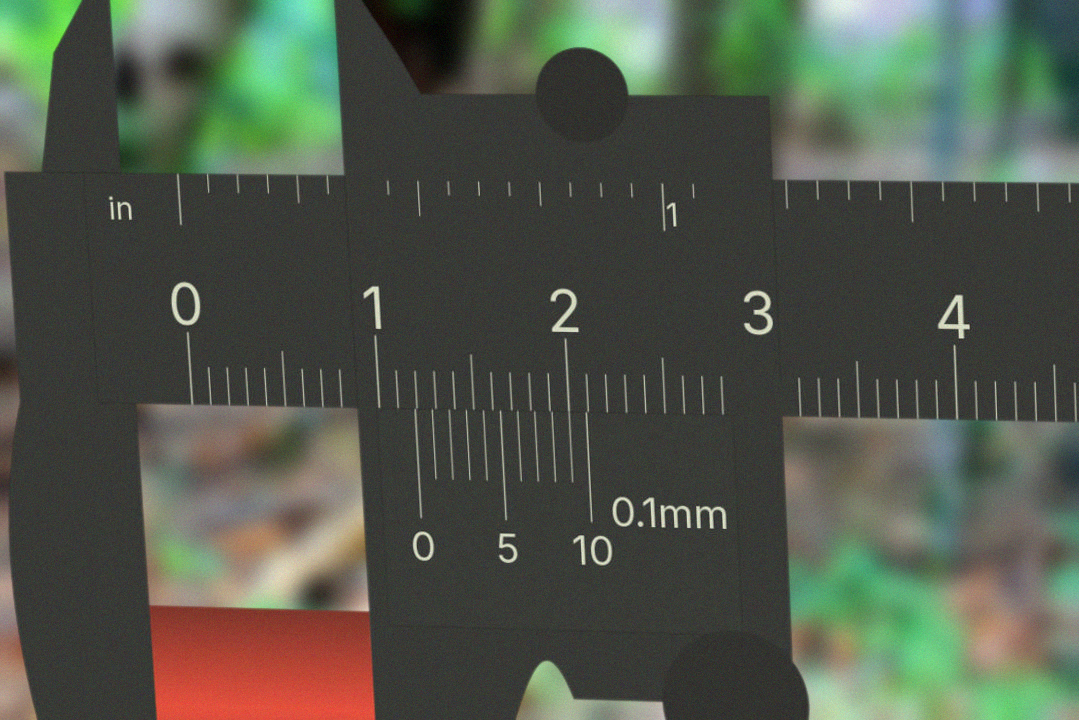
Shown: 11.9 mm
